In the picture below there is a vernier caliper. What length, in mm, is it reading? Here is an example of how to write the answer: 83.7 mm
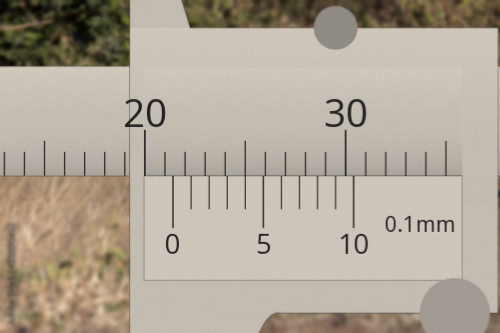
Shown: 21.4 mm
